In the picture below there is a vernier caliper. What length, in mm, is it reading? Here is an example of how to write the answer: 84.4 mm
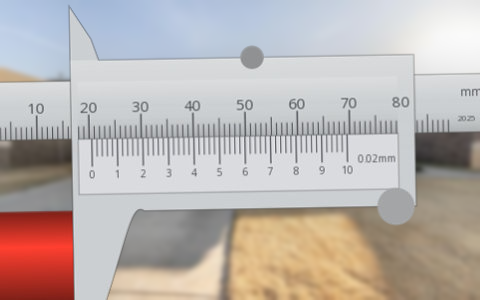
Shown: 20.5 mm
